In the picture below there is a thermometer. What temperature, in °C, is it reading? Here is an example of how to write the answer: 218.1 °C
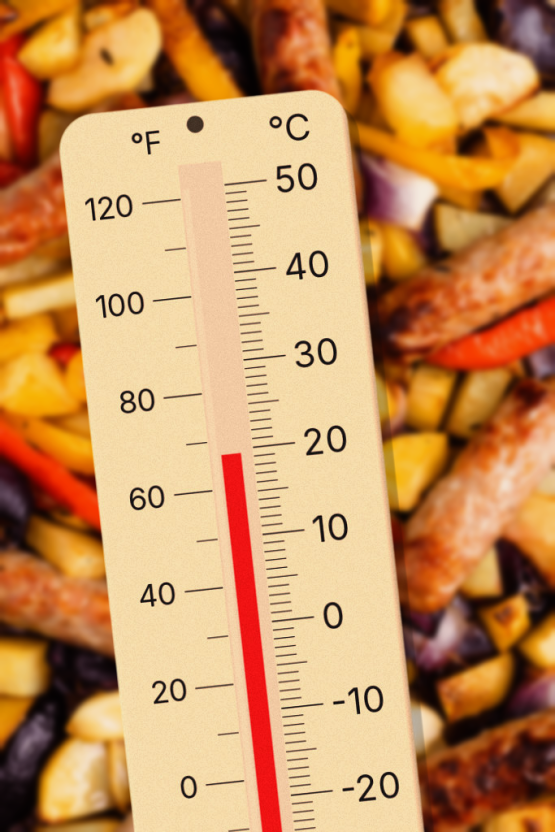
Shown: 19.5 °C
